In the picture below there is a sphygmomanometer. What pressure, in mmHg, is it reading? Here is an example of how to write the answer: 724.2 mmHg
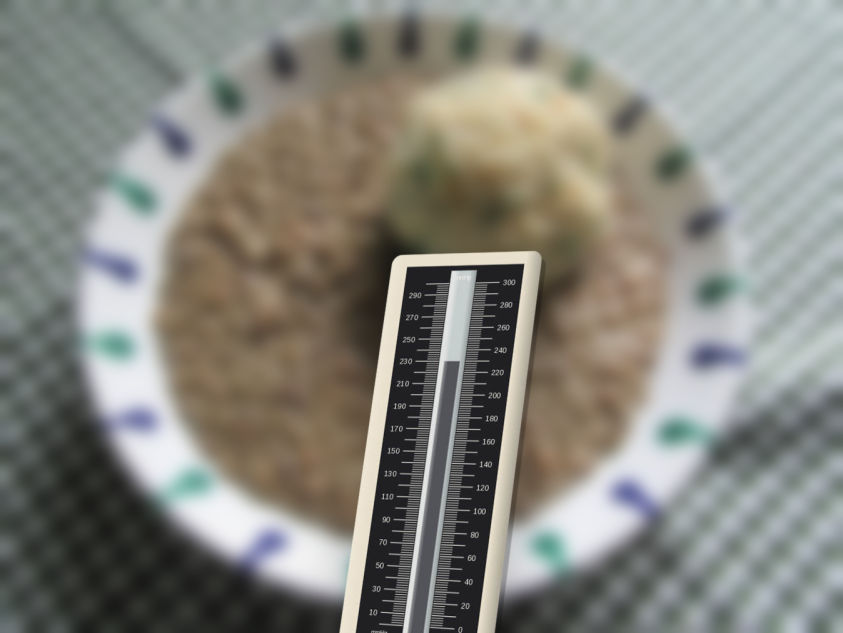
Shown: 230 mmHg
